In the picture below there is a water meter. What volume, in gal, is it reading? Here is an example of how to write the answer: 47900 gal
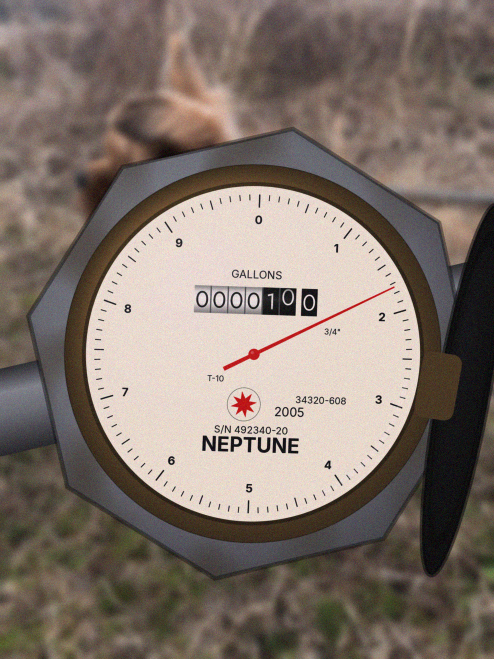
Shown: 101.7 gal
